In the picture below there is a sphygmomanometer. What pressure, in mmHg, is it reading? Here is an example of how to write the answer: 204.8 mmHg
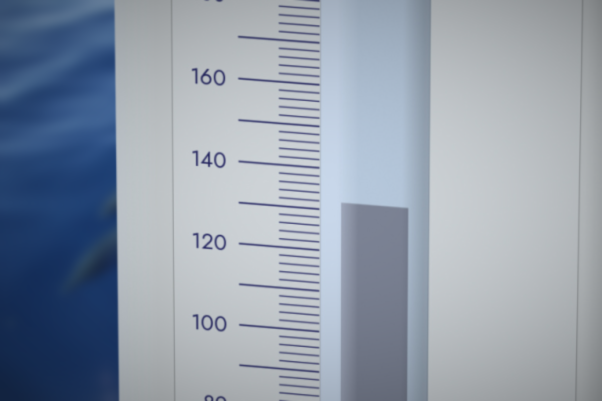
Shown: 132 mmHg
